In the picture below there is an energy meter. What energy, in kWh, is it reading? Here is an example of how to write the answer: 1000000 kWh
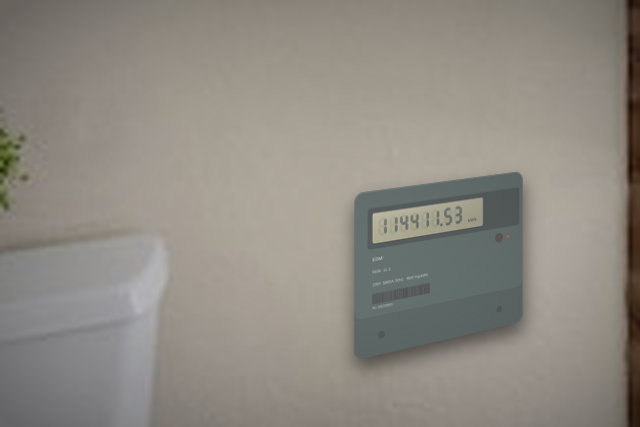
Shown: 114411.53 kWh
